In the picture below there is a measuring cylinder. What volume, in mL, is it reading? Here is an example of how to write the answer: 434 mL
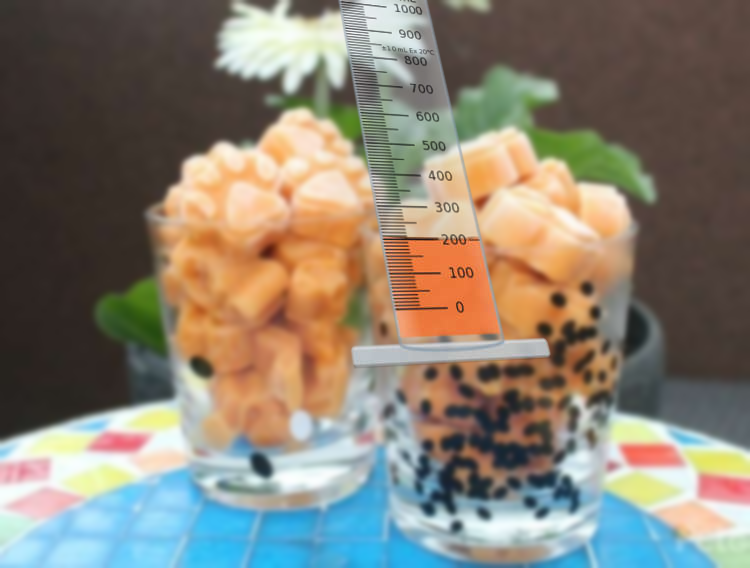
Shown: 200 mL
